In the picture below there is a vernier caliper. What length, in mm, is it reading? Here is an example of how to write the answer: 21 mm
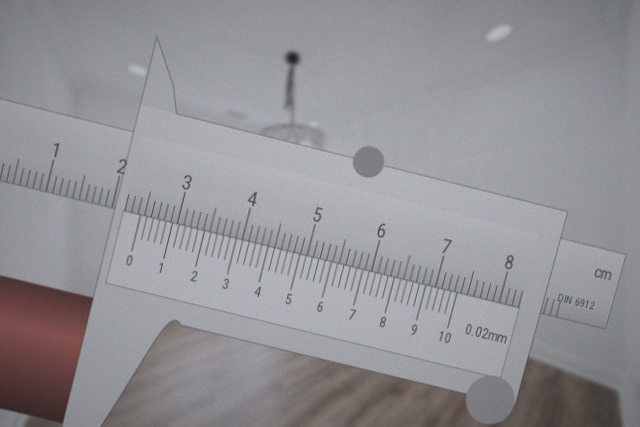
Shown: 24.4 mm
